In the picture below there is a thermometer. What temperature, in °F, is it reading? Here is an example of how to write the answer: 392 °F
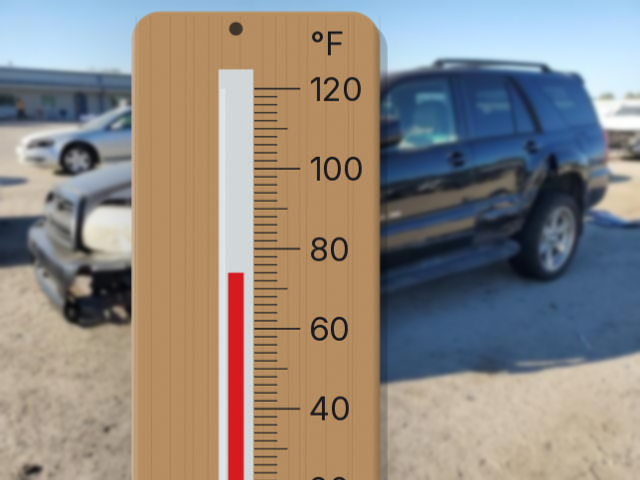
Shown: 74 °F
